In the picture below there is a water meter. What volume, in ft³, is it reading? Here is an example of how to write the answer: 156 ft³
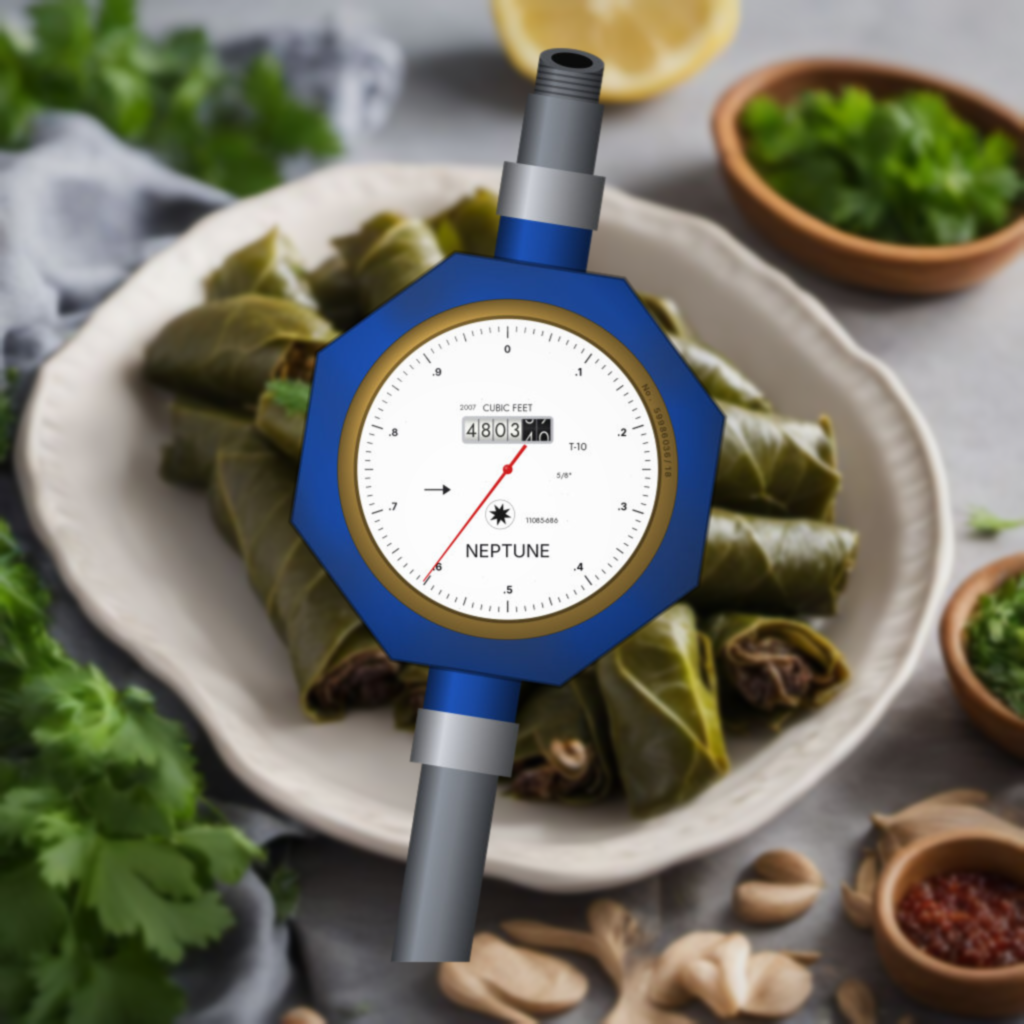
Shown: 480339.60 ft³
